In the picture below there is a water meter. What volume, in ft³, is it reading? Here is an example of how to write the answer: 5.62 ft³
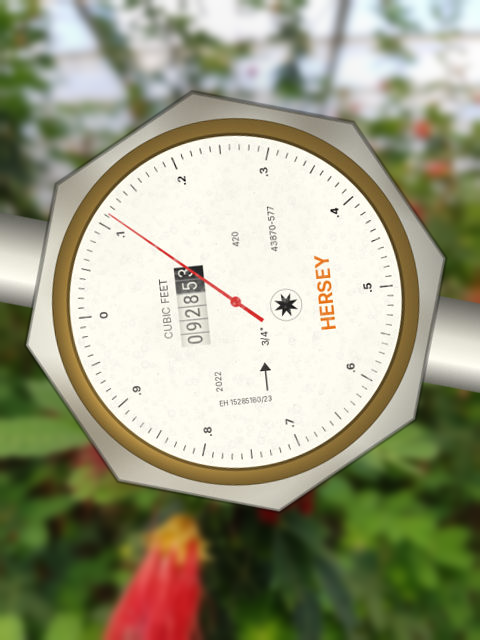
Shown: 92853.11 ft³
